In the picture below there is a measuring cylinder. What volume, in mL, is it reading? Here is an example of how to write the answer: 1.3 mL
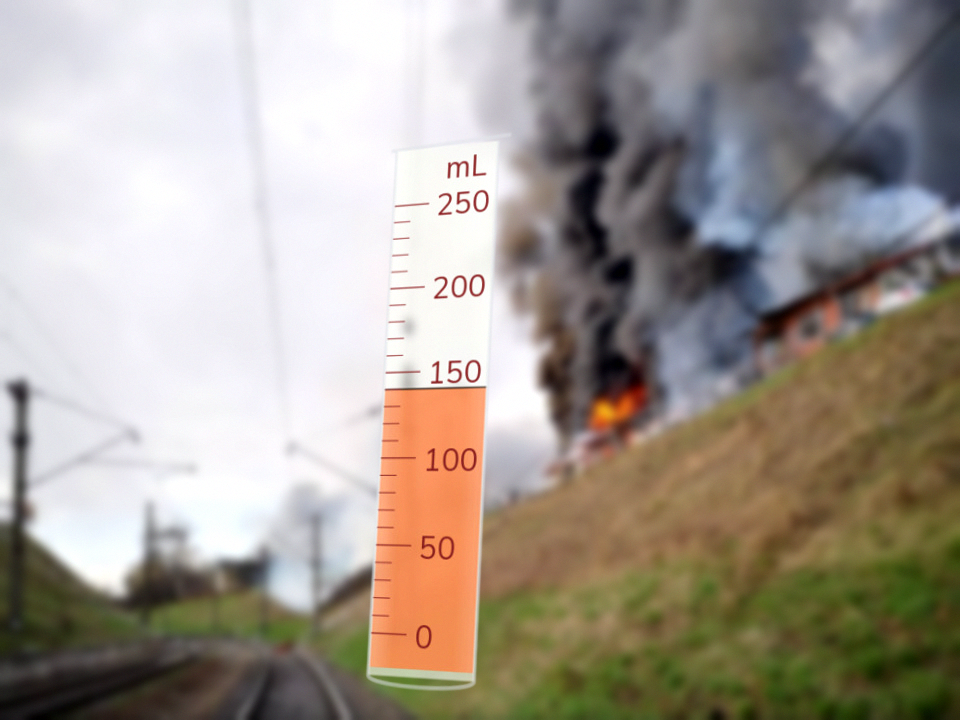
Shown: 140 mL
